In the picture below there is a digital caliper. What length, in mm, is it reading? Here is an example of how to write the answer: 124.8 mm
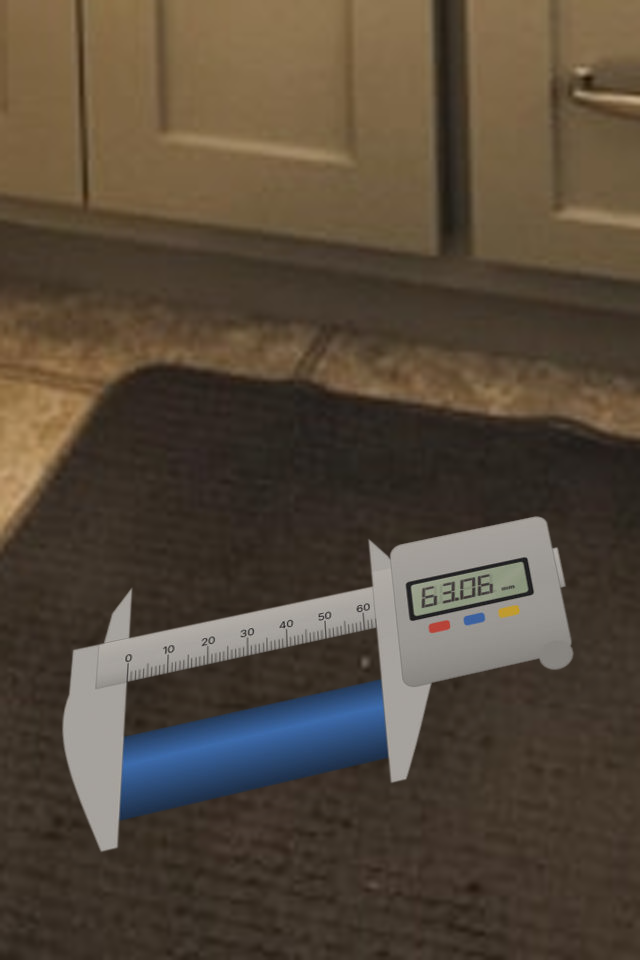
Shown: 63.06 mm
